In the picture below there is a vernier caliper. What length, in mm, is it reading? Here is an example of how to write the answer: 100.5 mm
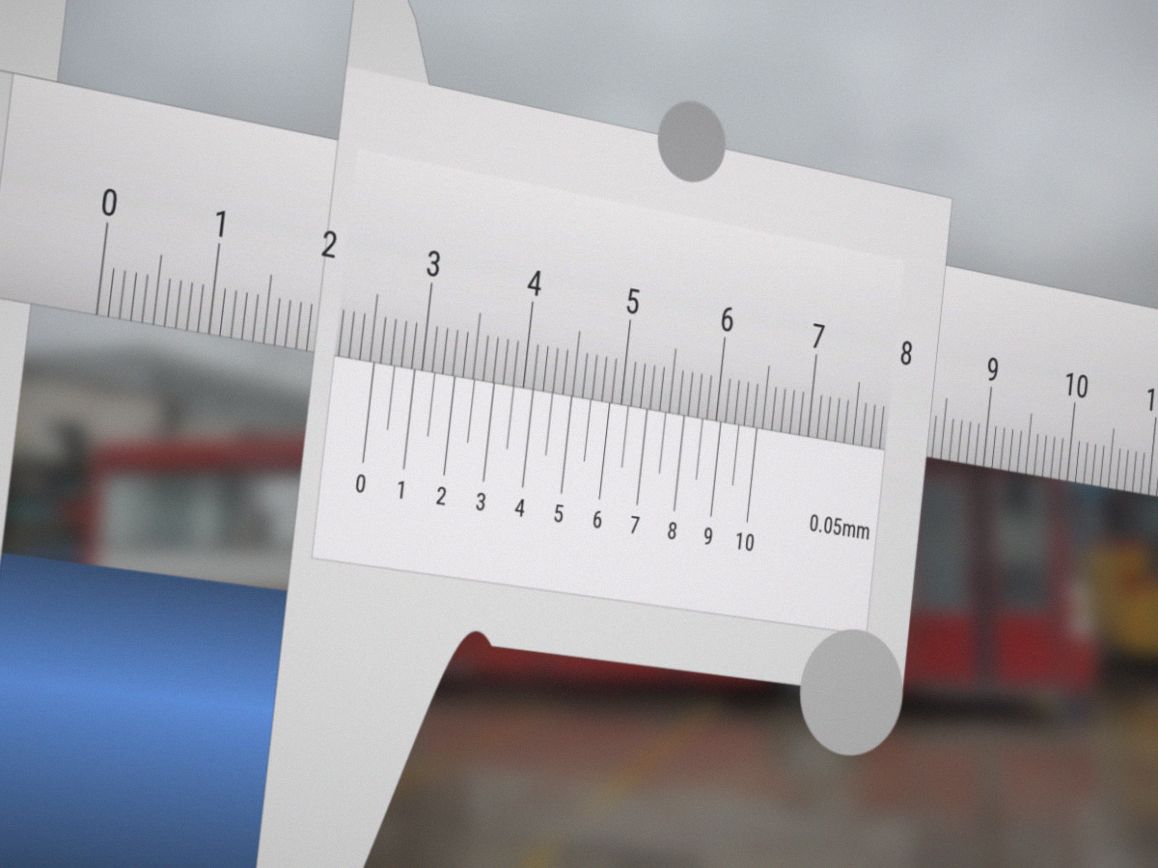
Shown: 25.4 mm
